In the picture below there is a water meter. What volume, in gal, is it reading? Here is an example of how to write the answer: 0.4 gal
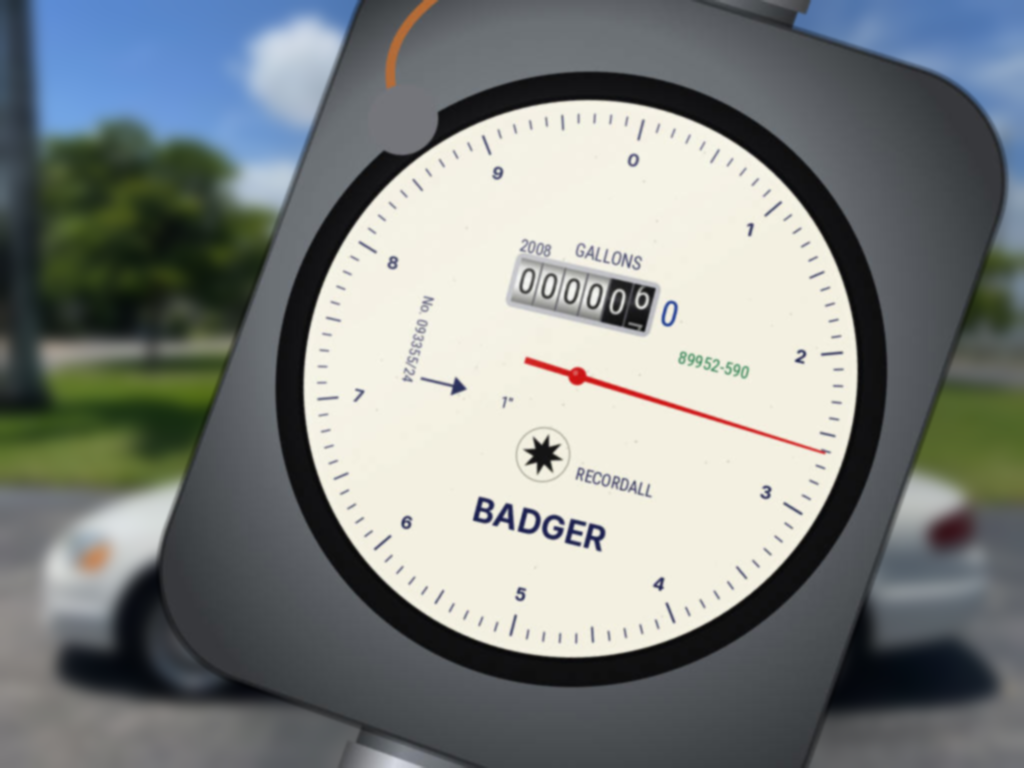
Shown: 62.6 gal
